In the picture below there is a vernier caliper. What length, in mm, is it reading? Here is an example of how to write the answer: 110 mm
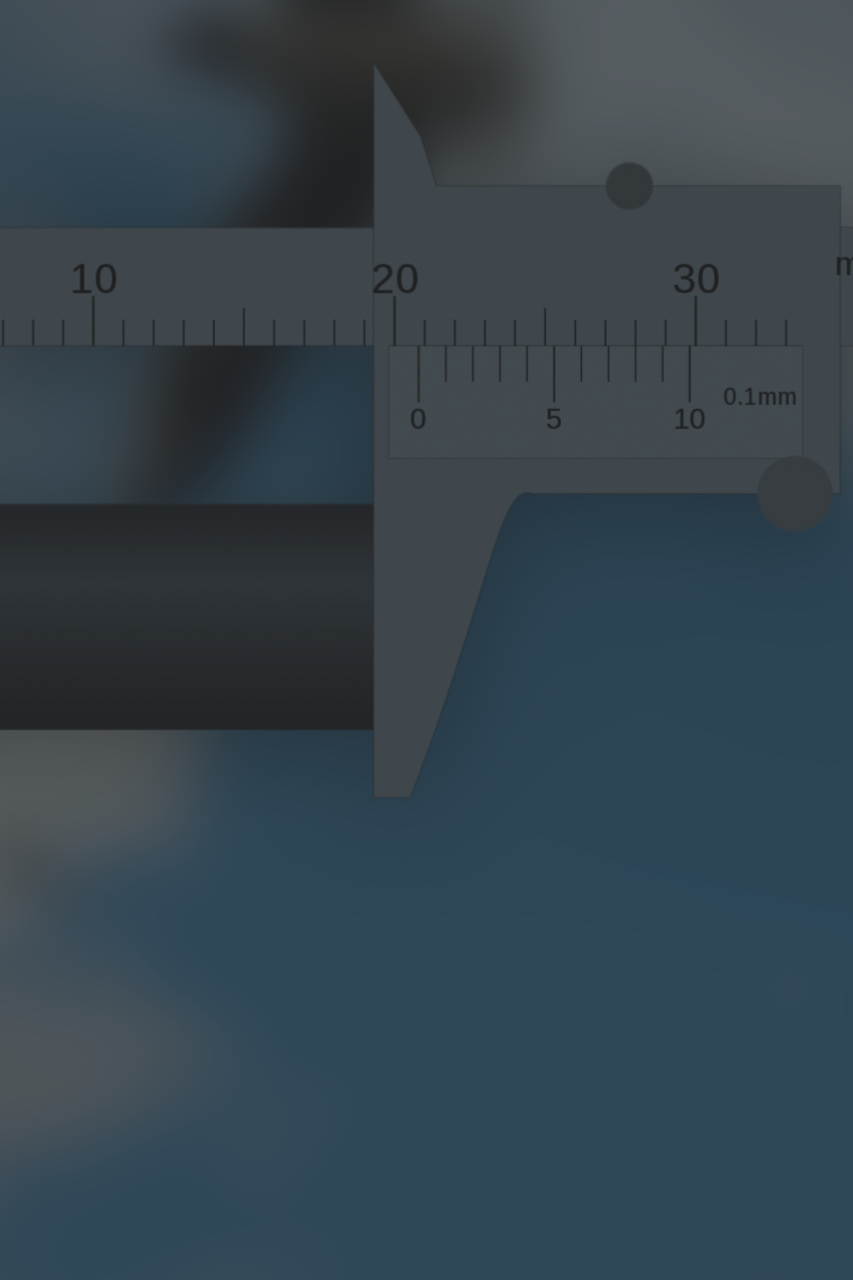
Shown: 20.8 mm
